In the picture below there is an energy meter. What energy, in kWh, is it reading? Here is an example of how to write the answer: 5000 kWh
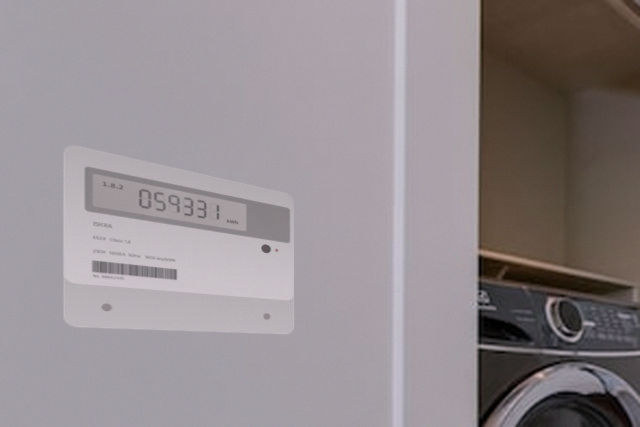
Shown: 59331 kWh
